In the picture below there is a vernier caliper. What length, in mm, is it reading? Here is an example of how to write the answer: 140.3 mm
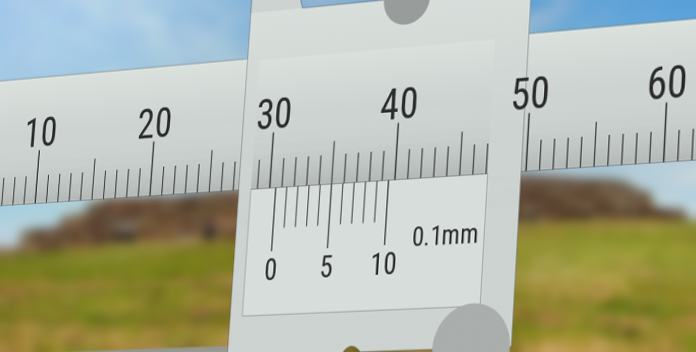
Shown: 30.5 mm
